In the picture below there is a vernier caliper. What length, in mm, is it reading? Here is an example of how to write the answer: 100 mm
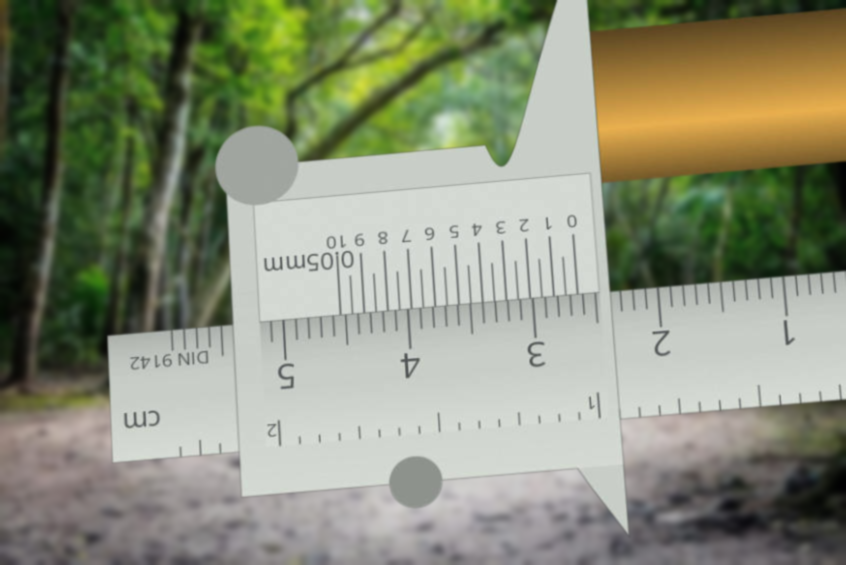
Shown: 26.4 mm
